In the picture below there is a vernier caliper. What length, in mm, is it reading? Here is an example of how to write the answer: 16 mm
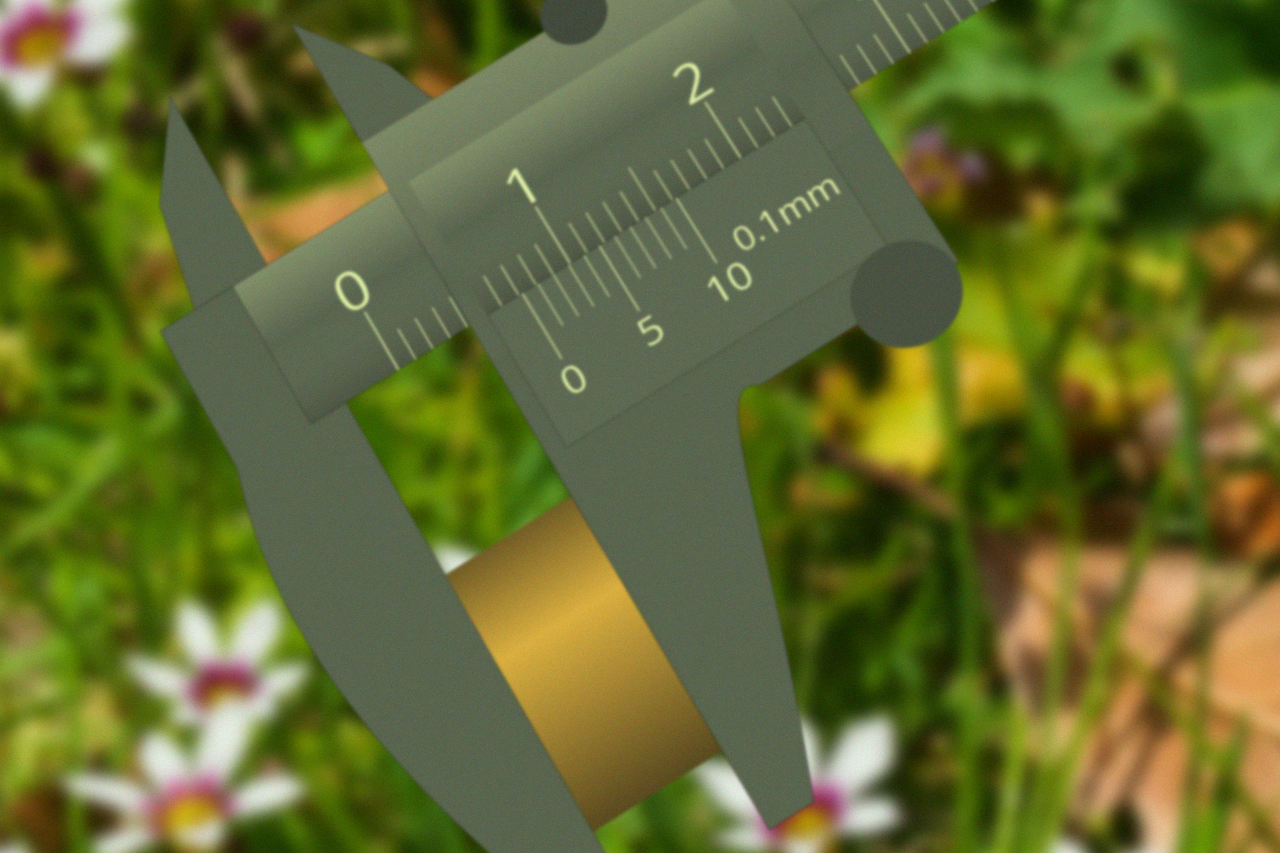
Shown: 7.2 mm
